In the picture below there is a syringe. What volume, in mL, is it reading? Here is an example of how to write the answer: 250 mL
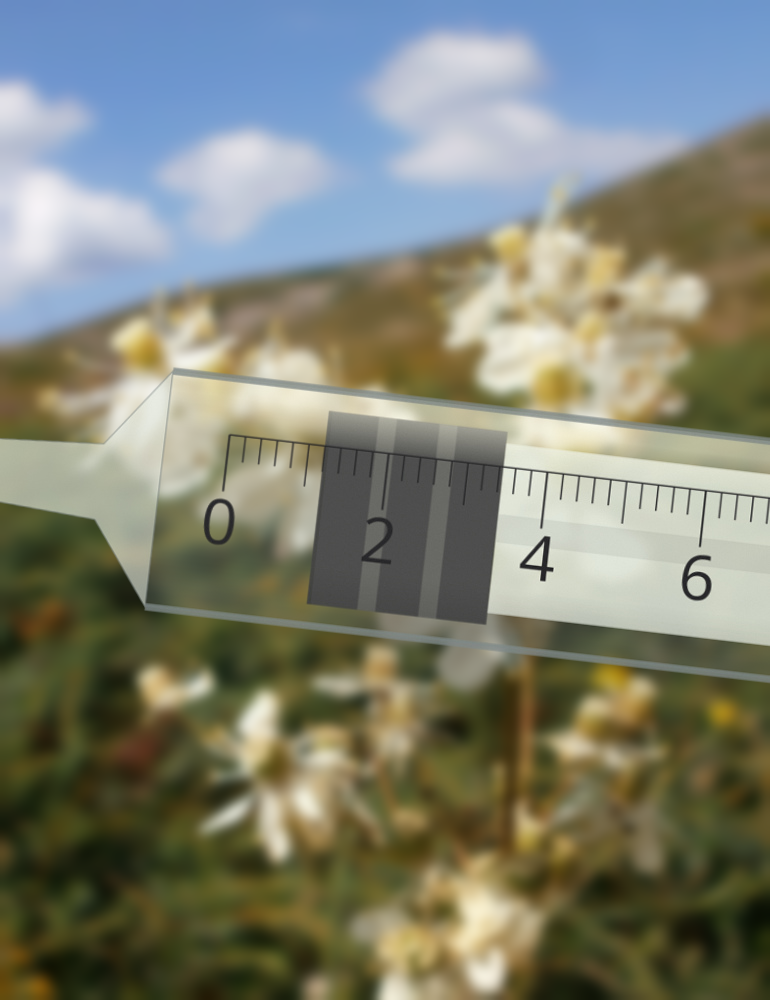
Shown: 1.2 mL
